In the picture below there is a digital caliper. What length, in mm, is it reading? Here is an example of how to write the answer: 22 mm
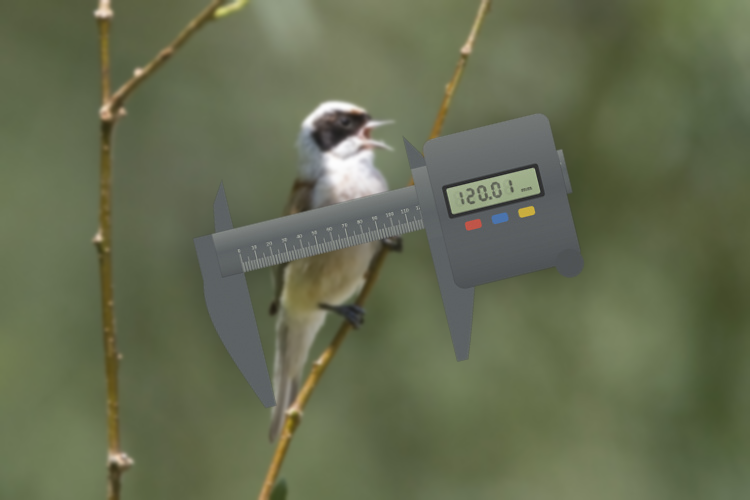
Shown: 120.01 mm
